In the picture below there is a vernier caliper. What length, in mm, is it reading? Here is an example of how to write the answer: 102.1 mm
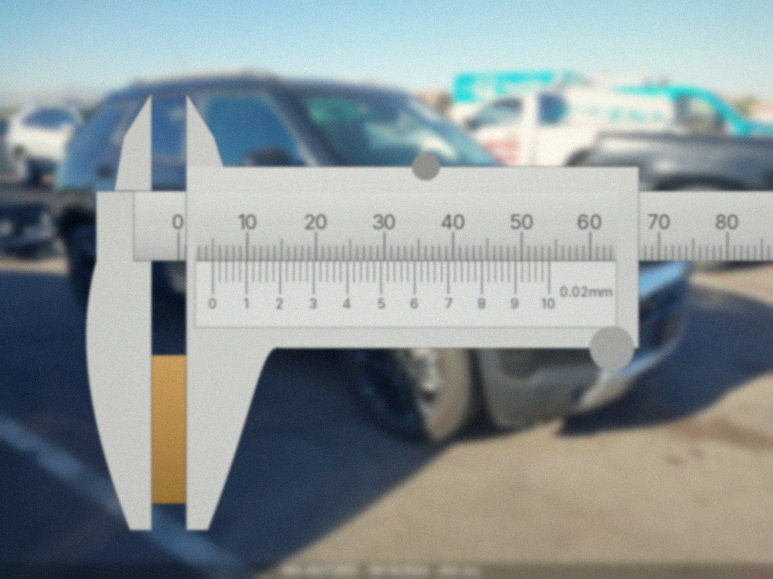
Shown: 5.0 mm
